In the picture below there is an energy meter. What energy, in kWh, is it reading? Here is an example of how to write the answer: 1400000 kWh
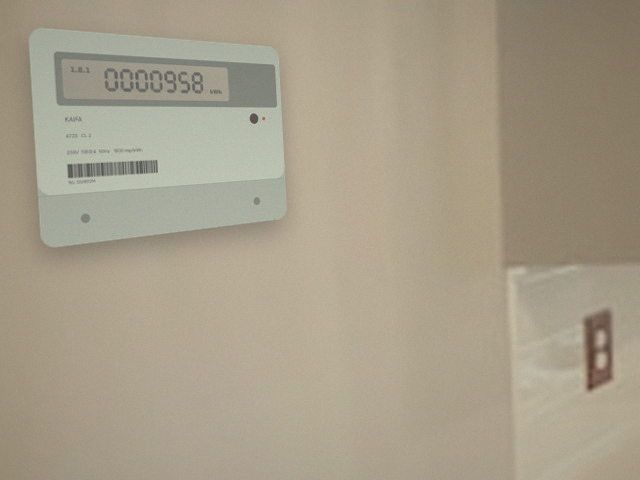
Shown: 958 kWh
